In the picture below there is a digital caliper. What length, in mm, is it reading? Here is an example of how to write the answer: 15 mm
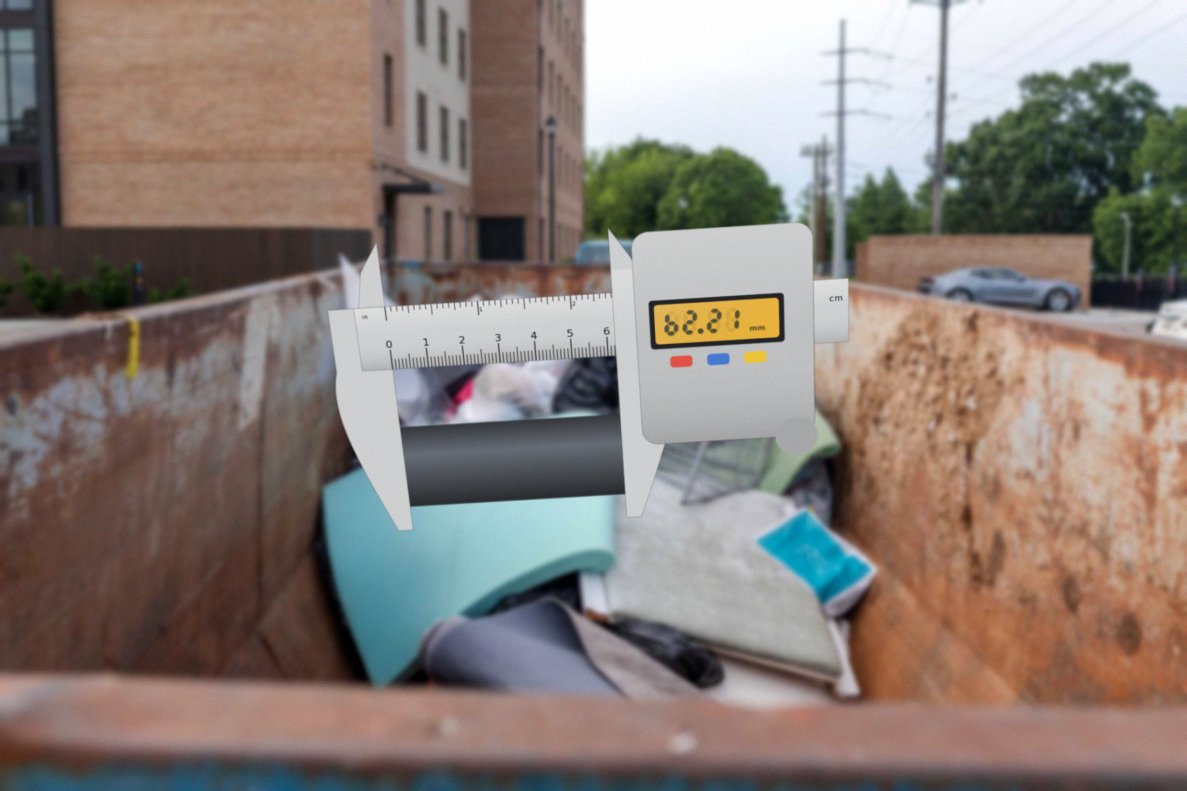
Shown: 62.21 mm
